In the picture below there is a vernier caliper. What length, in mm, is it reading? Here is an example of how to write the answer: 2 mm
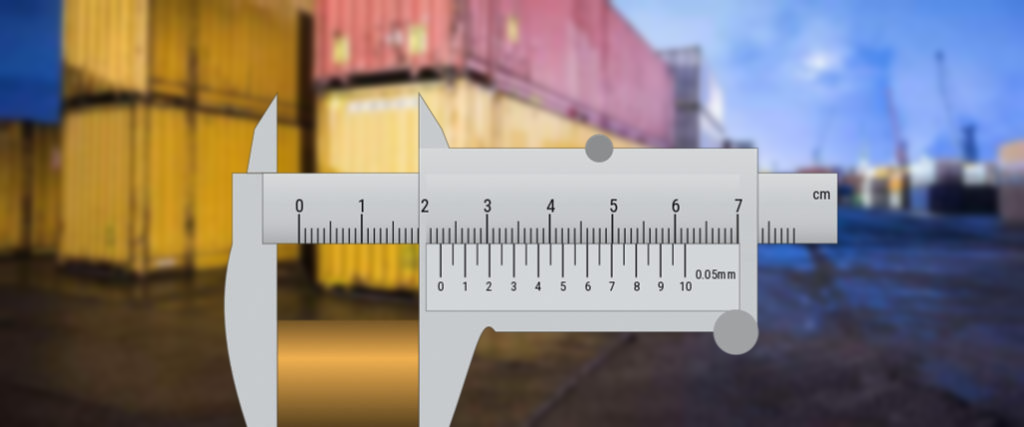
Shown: 22.6 mm
